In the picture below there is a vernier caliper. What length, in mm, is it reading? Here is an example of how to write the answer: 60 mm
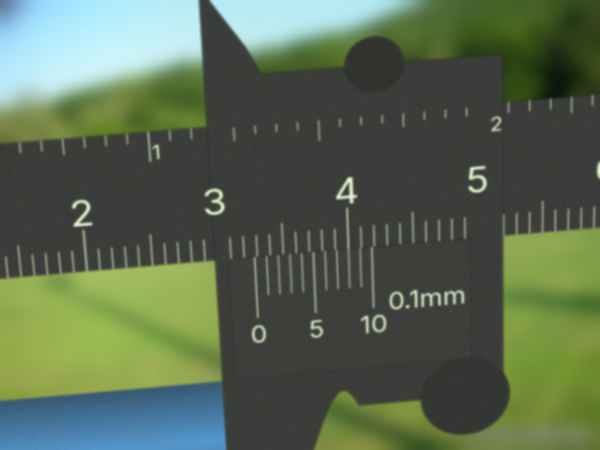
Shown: 32.8 mm
